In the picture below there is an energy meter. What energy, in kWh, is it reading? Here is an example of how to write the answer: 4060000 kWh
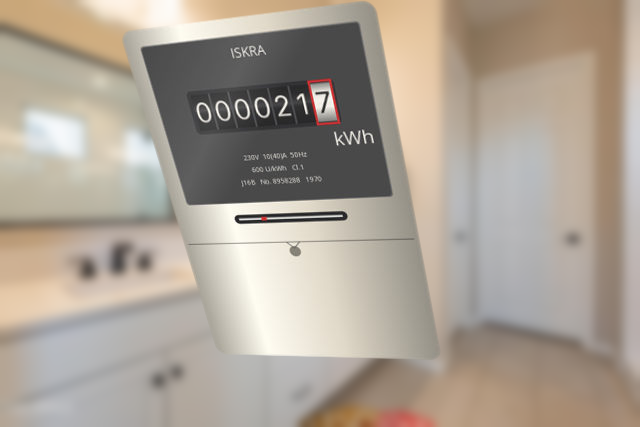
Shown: 21.7 kWh
